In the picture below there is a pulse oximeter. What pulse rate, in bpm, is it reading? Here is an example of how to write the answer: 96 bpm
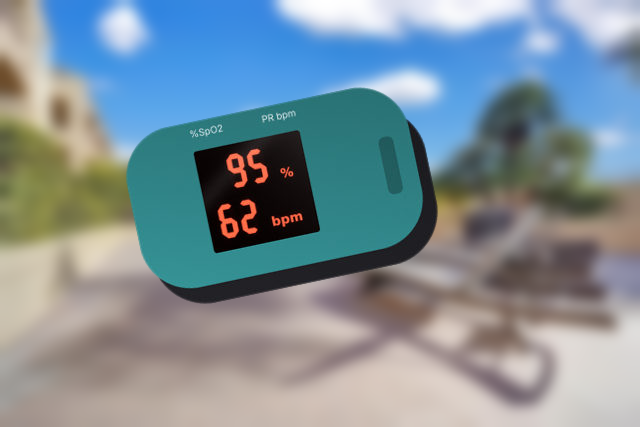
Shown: 62 bpm
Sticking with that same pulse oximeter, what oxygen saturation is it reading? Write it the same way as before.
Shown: 95 %
